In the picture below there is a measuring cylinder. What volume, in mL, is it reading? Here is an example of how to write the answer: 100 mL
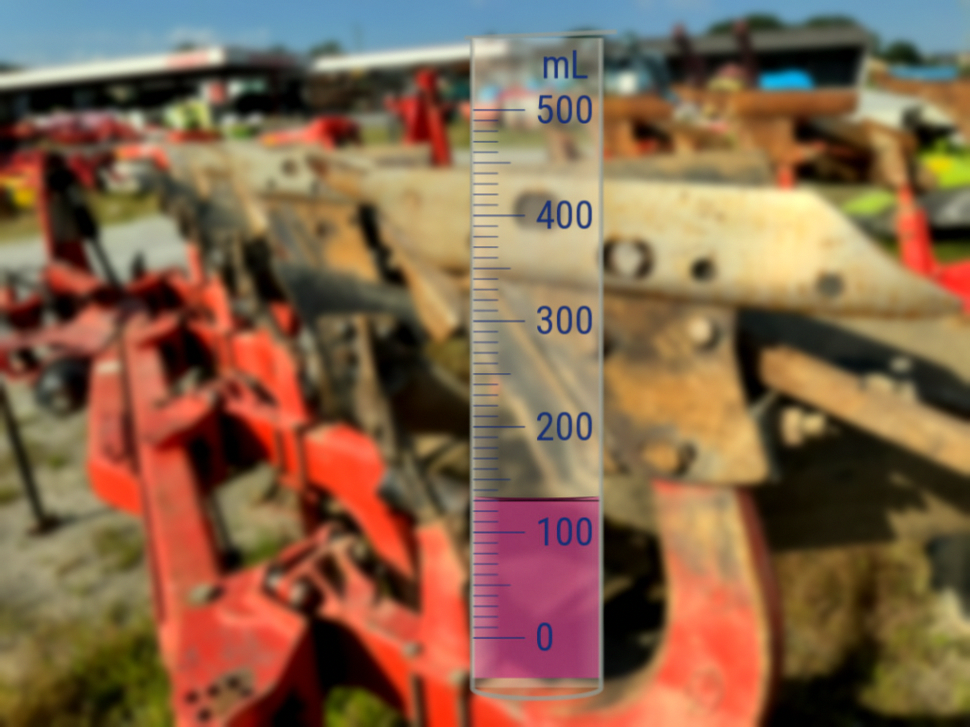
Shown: 130 mL
